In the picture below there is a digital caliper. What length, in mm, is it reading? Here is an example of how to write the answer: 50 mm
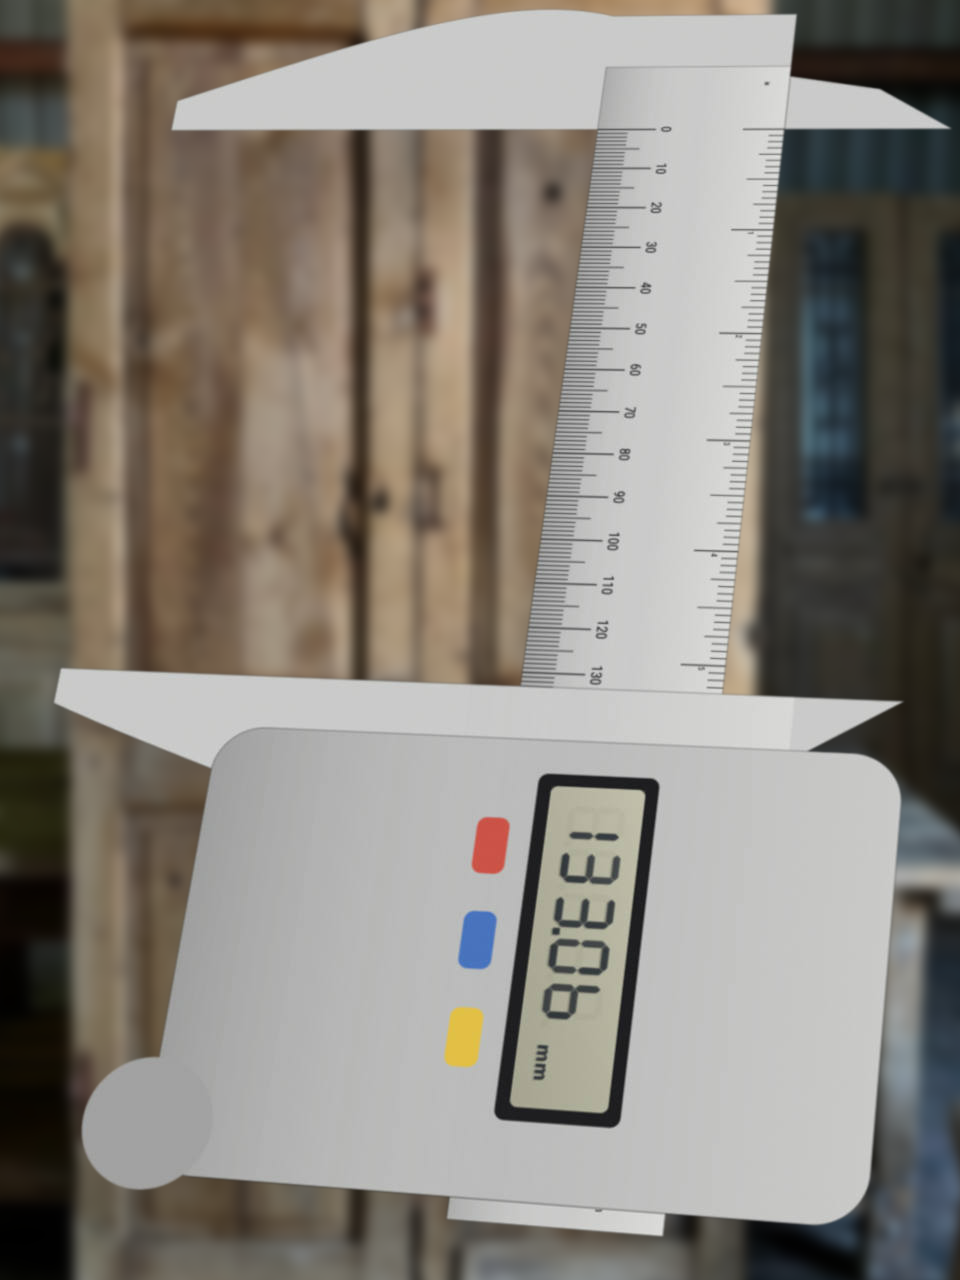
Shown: 133.06 mm
